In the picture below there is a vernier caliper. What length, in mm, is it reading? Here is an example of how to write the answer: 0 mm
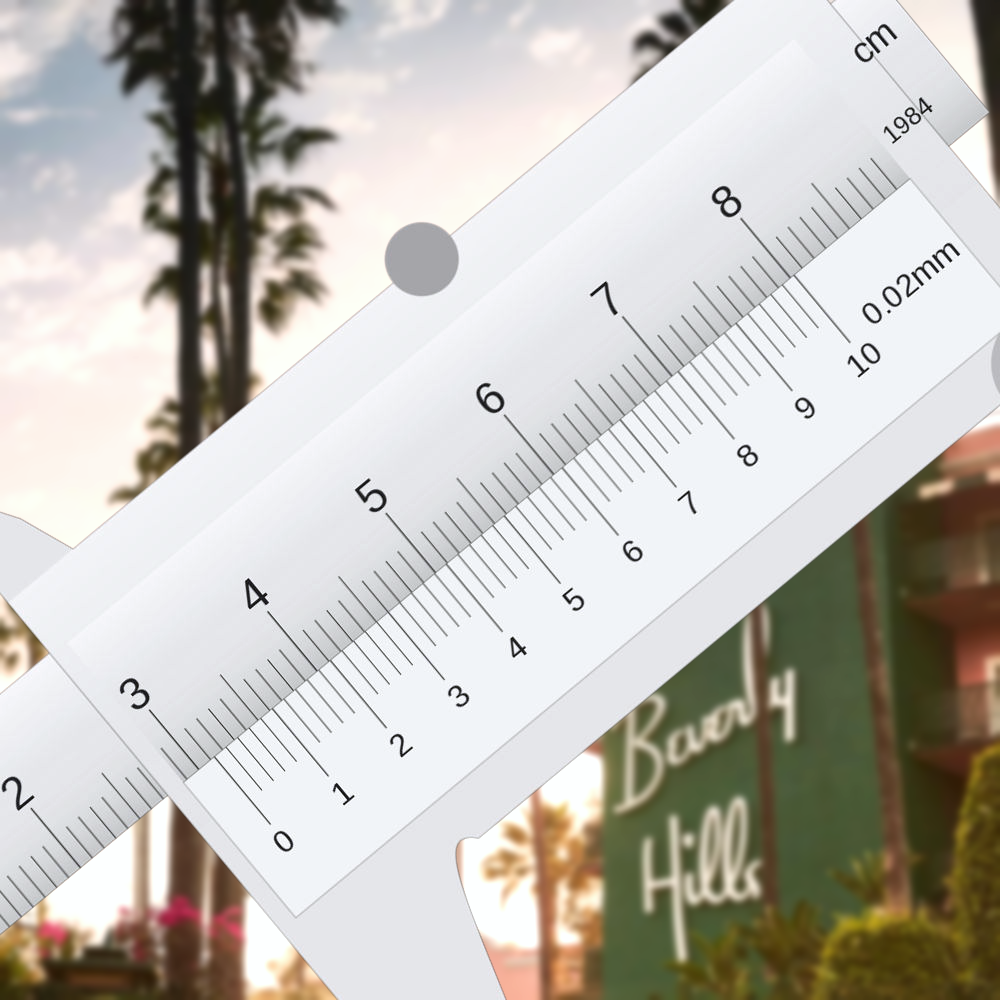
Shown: 31.3 mm
